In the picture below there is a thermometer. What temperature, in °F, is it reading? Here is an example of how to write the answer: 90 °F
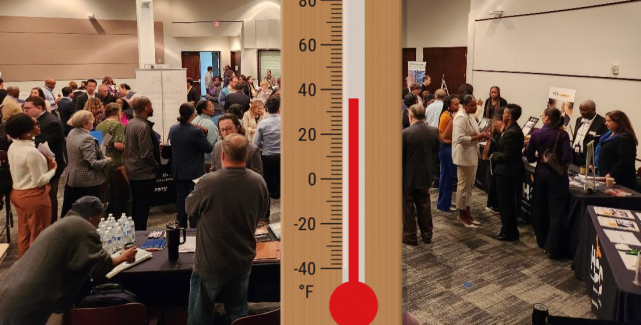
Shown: 36 °F
